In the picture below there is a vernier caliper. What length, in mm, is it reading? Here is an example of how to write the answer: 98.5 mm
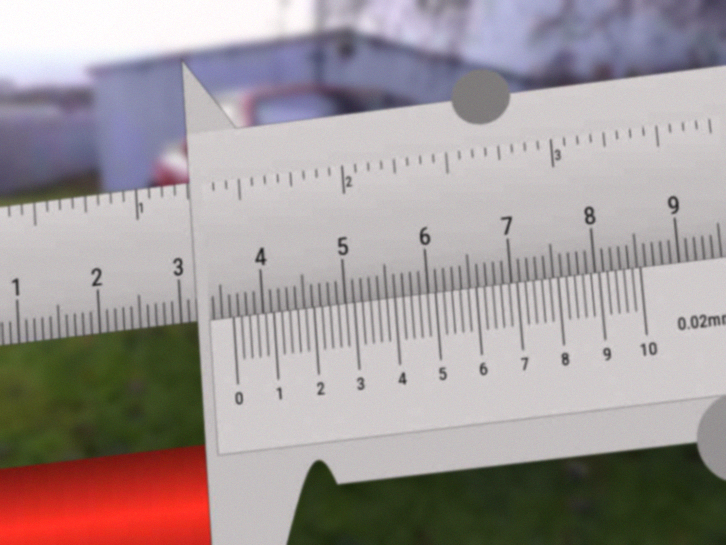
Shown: 36.4 mm
